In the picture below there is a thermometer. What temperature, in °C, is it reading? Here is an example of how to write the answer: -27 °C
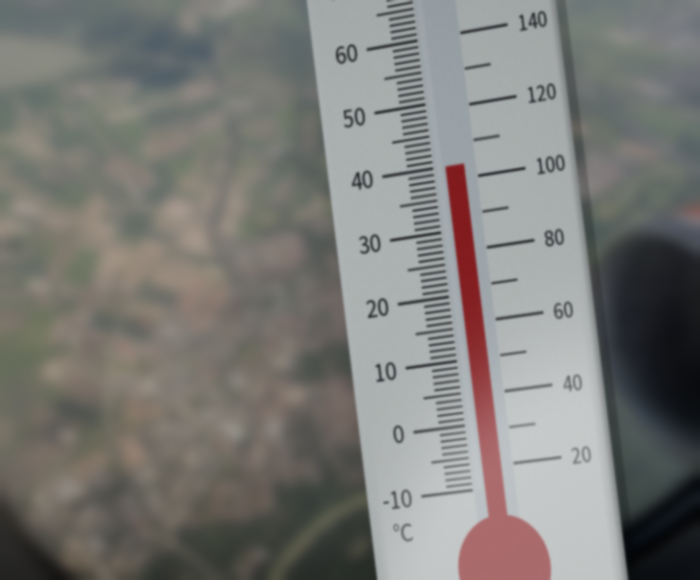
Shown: 40 °C
